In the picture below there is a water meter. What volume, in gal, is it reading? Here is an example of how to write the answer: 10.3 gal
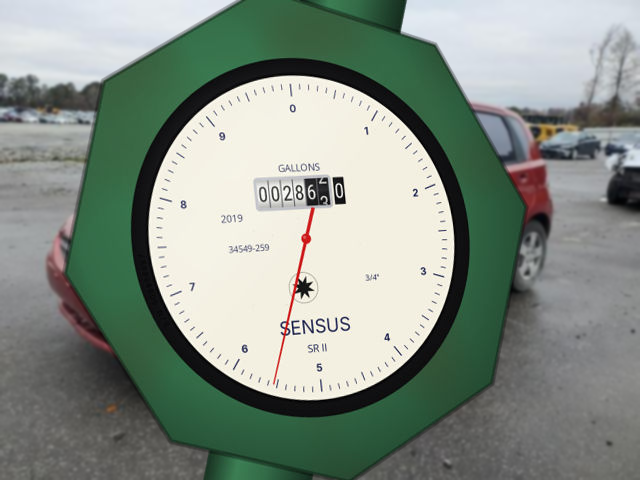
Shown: 28625.5 gal
